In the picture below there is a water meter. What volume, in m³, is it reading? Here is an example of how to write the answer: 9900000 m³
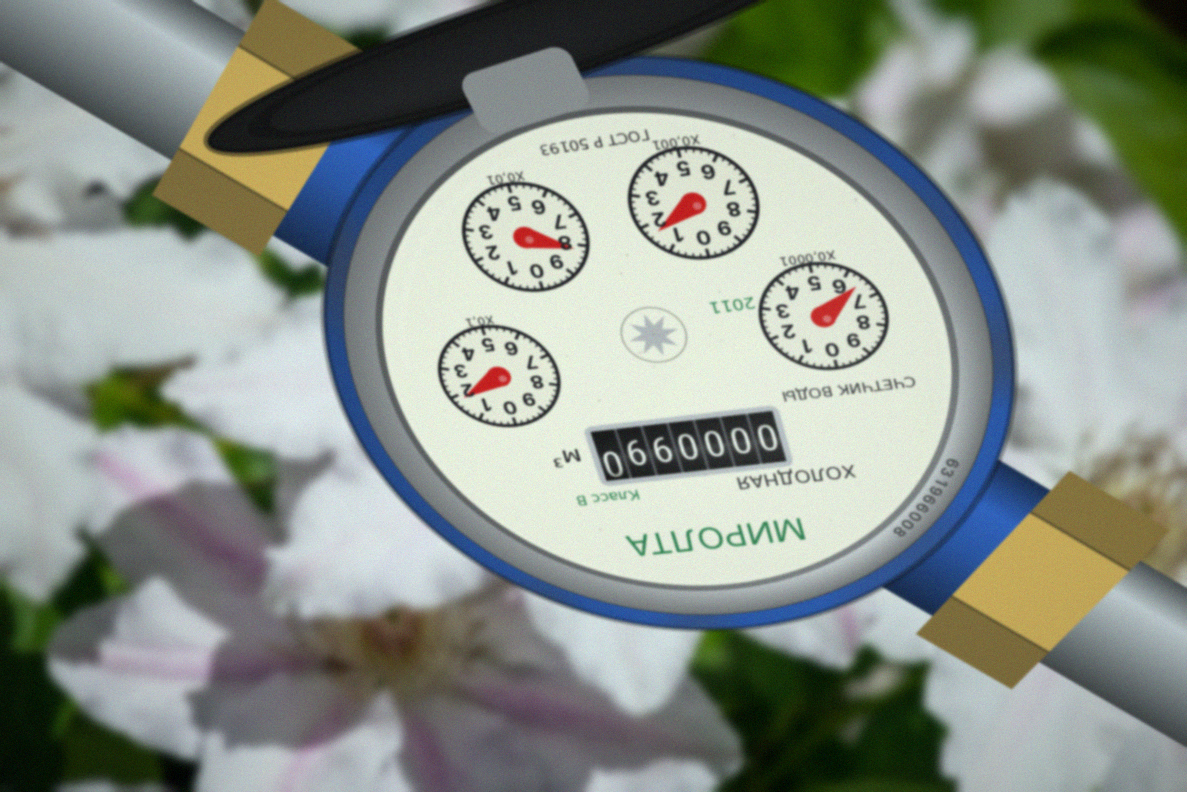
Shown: 990.1816 m³
